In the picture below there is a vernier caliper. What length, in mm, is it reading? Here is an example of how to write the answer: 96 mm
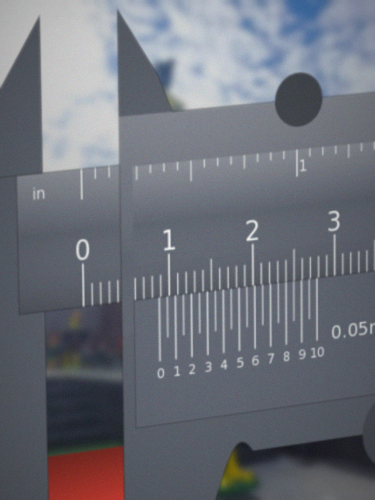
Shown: 8.8 mm
